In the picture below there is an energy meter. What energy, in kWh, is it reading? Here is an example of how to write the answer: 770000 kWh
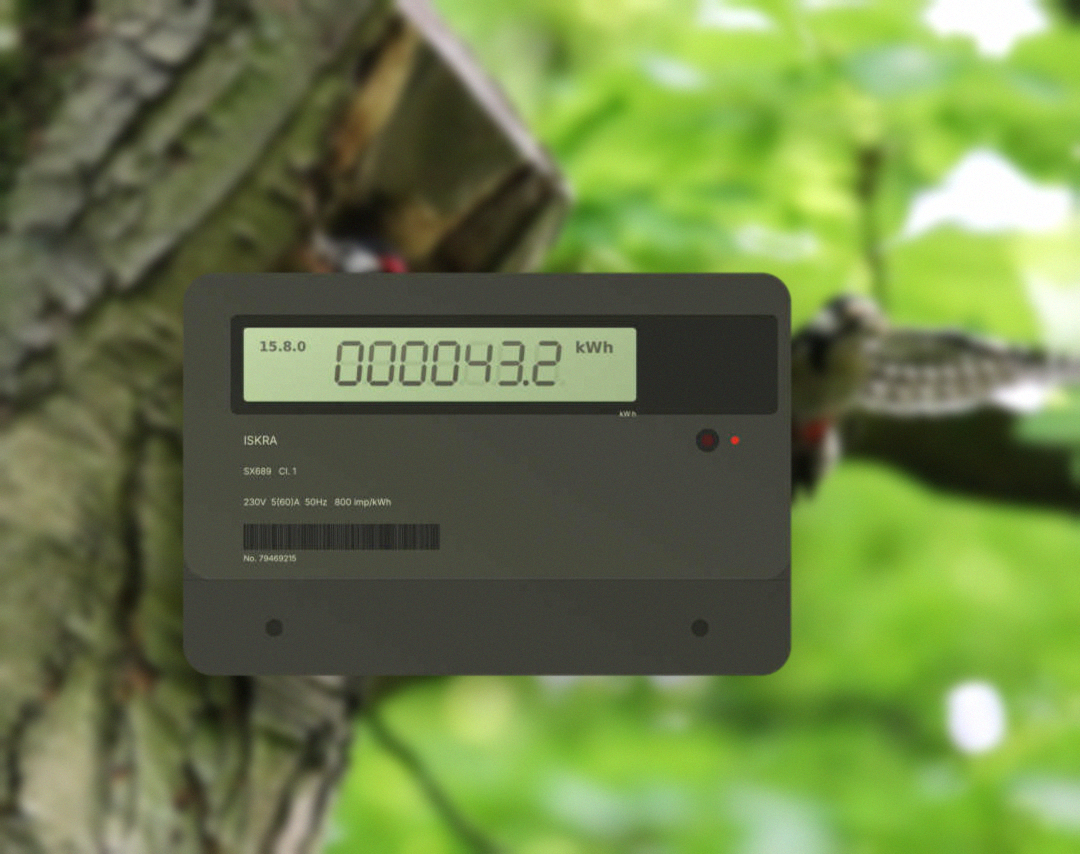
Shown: 43.2 kWh
